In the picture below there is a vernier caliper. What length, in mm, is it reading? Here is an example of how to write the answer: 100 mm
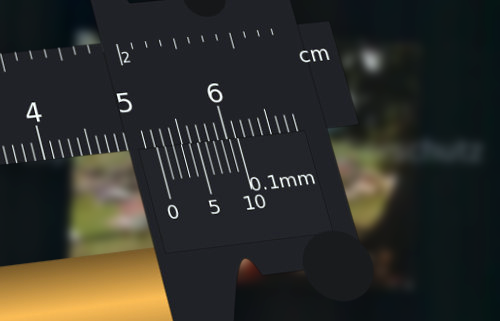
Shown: 52.2 mm
